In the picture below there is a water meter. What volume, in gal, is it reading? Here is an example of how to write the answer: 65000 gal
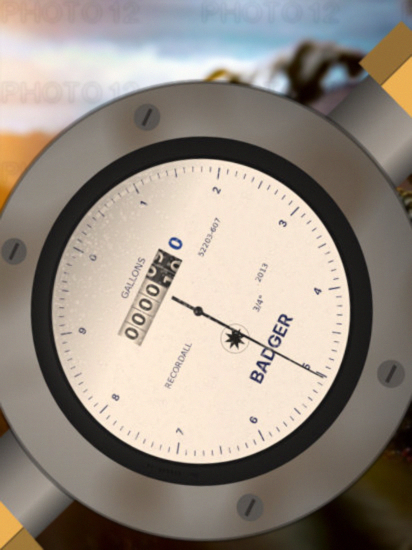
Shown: 95.0 gal
